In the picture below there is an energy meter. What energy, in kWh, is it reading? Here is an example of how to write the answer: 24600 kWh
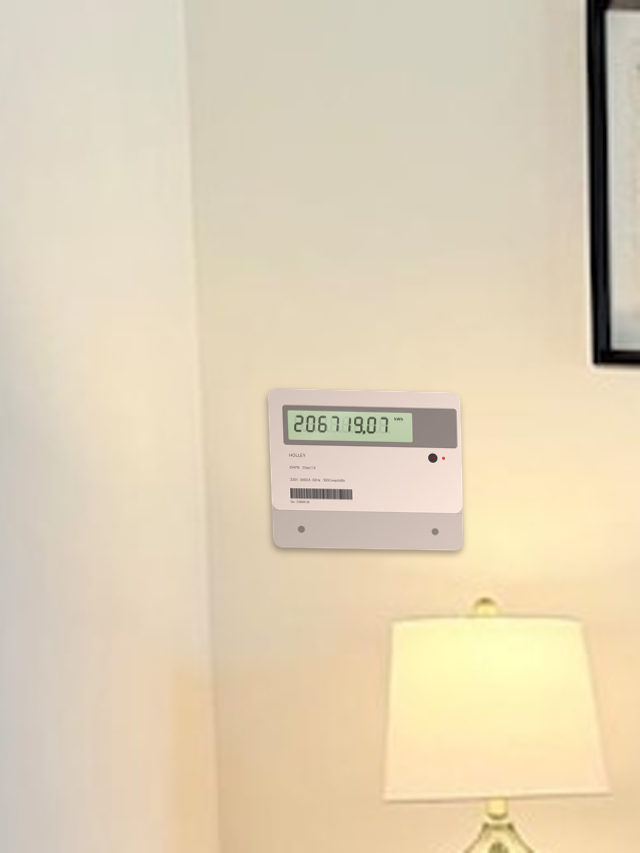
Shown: 206719.07 kWh
